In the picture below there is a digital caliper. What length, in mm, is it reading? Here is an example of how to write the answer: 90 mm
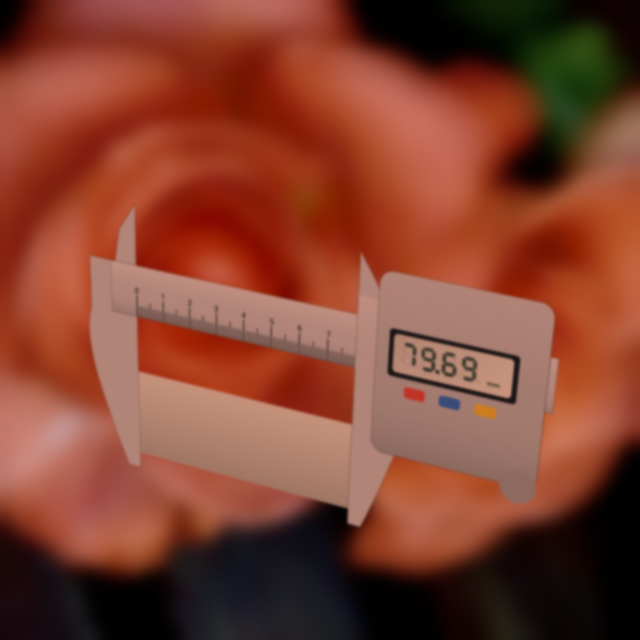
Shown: 79.69 mm
